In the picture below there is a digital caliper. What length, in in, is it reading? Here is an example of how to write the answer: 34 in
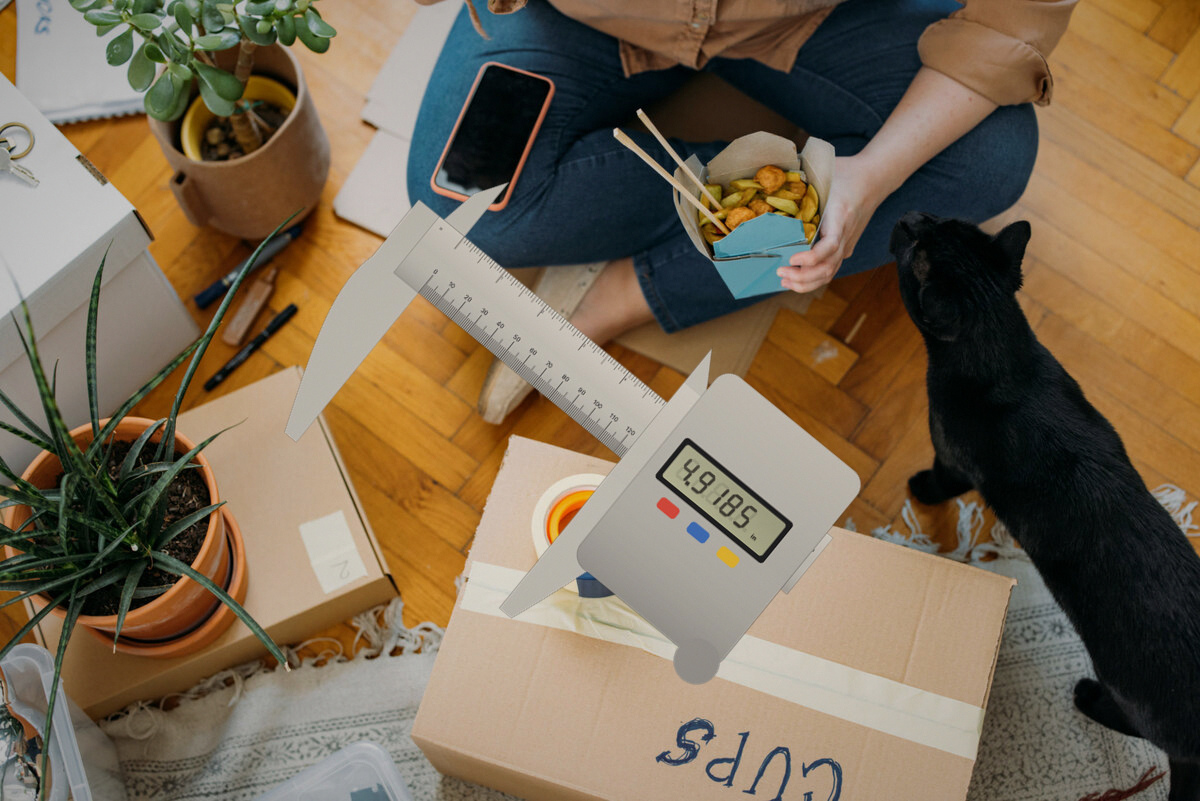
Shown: 4.9185 in
